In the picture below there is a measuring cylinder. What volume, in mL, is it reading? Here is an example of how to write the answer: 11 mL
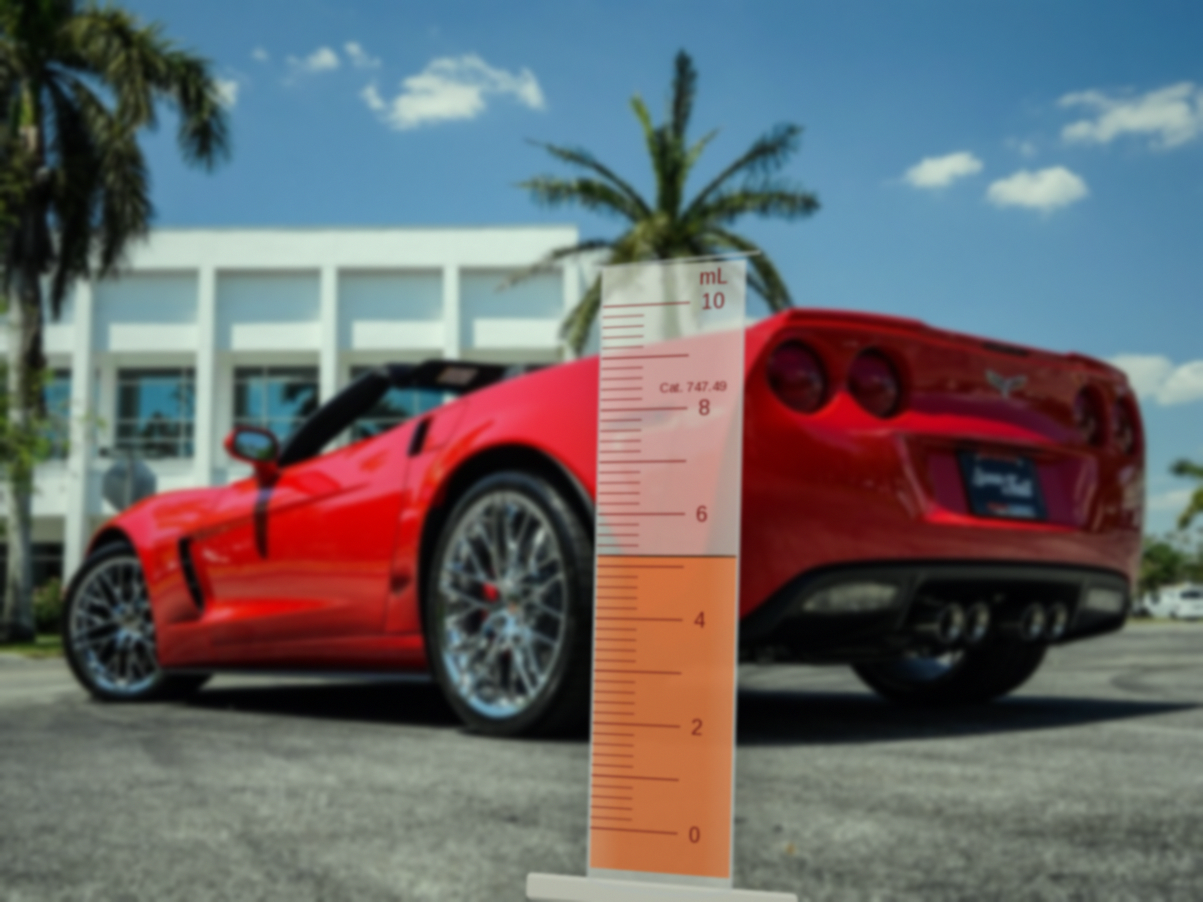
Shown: 5.2 mL
